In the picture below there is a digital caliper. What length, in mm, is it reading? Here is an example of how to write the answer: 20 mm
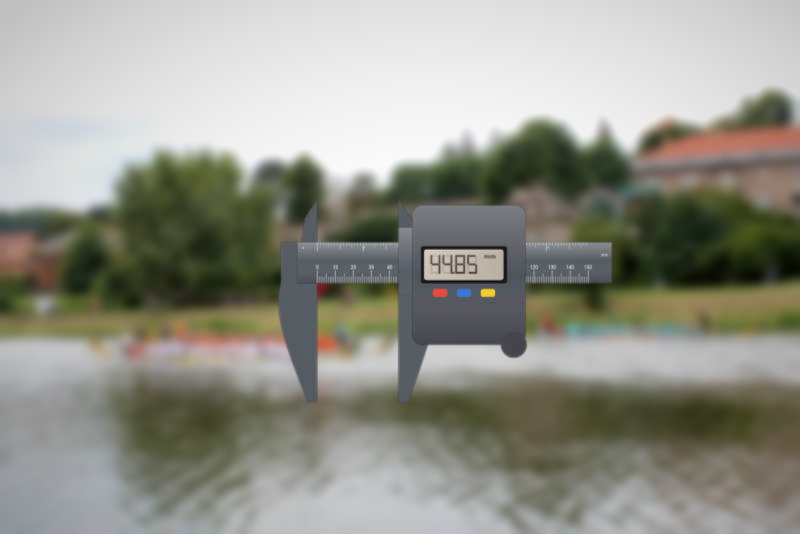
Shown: 44.85 mm
